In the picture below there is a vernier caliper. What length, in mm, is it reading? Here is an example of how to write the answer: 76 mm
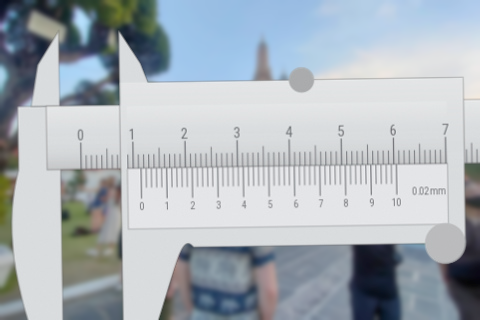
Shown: 11.5 mm
